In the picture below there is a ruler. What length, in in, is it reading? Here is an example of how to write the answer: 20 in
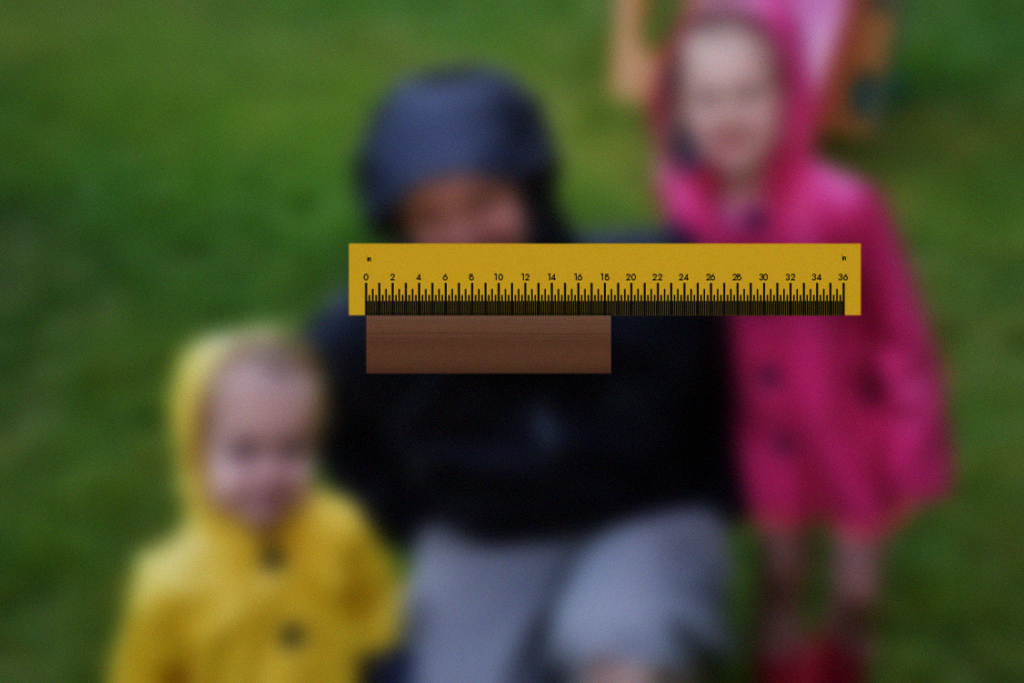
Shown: 18.5 in
